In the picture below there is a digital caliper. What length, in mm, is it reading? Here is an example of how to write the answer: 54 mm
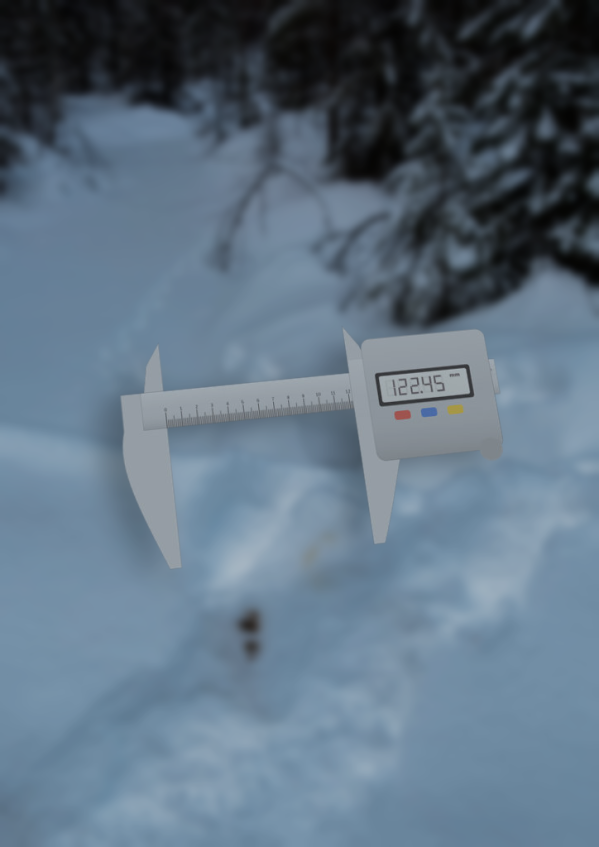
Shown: 122.45 mm
